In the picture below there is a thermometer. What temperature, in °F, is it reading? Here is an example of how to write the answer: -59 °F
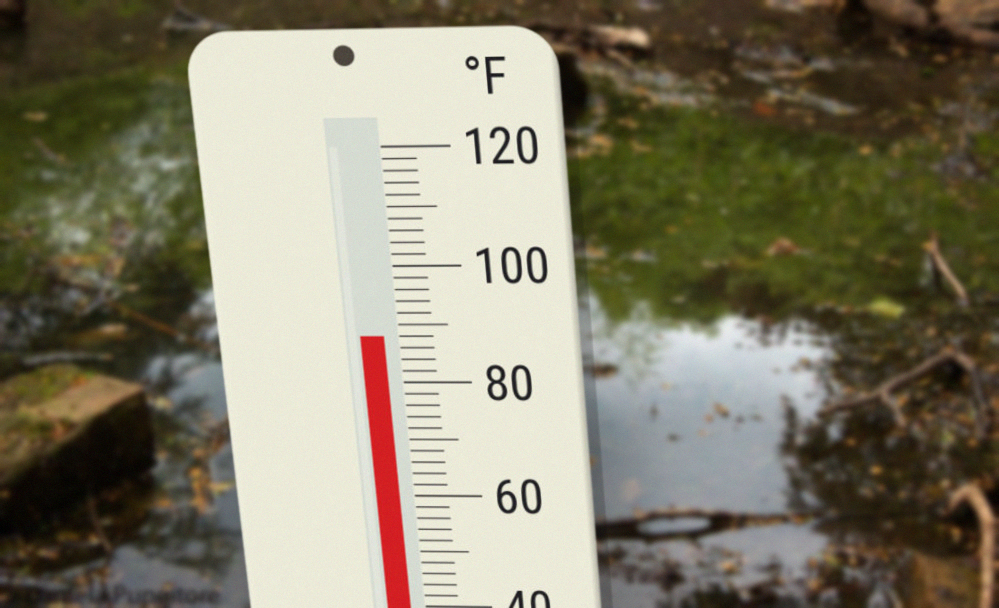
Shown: 88 °F
